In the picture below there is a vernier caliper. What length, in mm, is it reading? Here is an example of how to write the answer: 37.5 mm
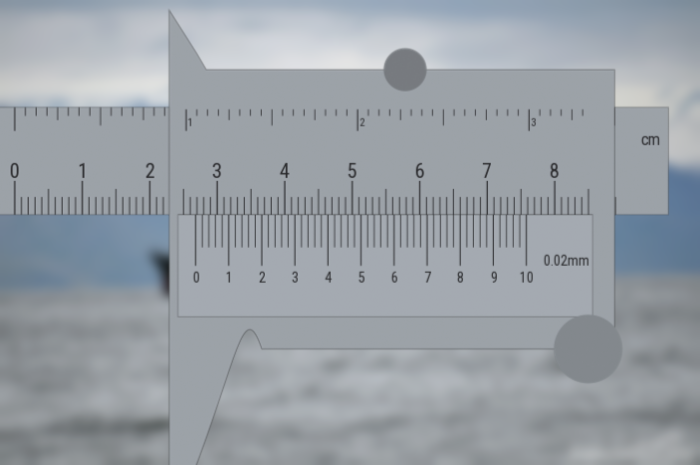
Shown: 26.8 mm
